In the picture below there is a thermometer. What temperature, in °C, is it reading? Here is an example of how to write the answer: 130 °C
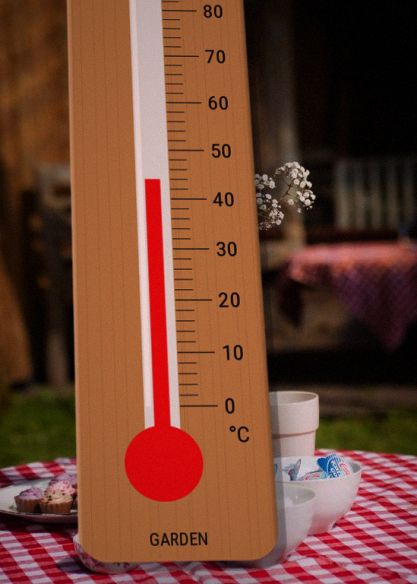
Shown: 44 °C
